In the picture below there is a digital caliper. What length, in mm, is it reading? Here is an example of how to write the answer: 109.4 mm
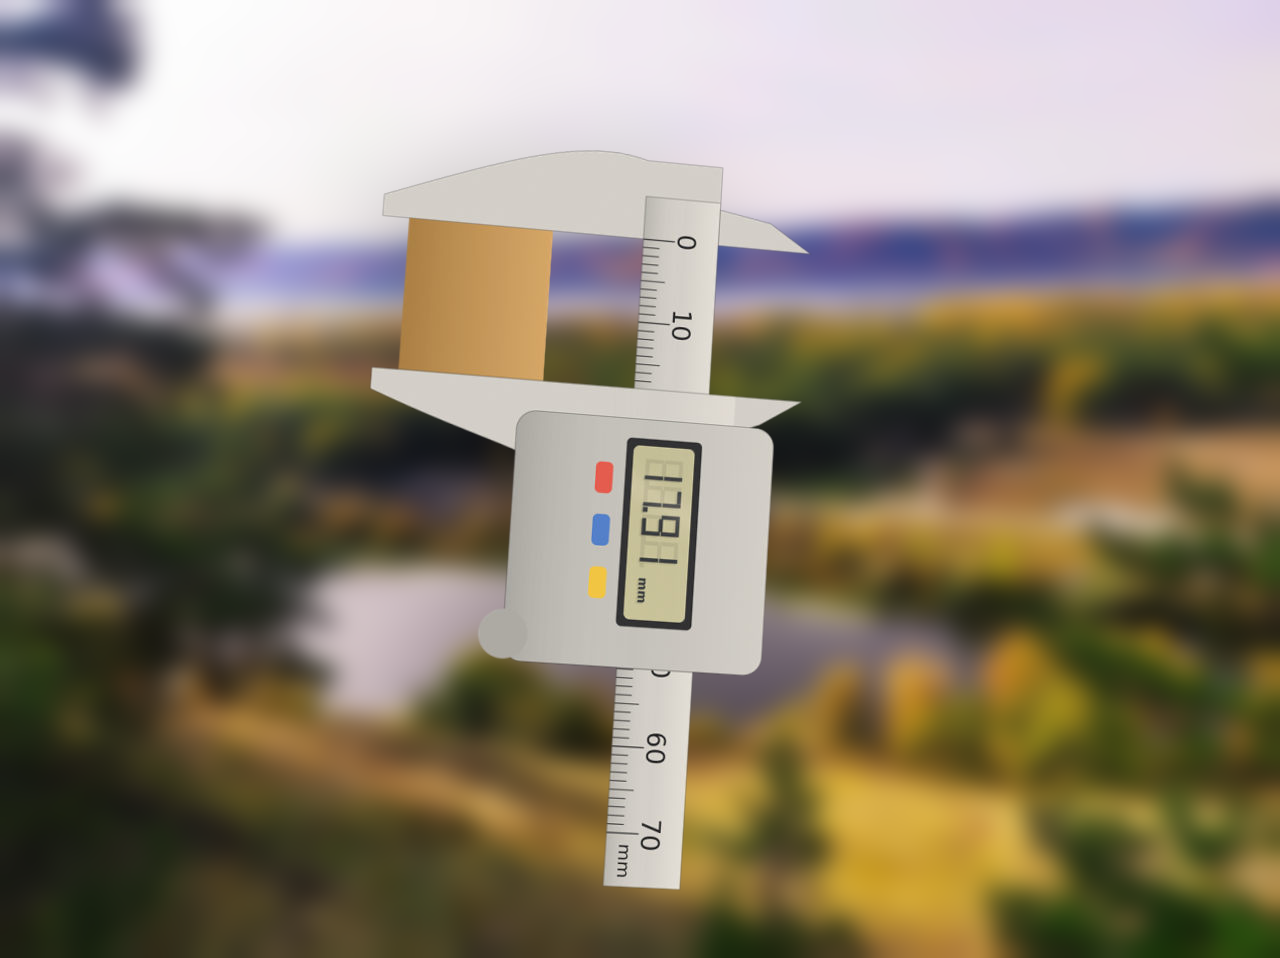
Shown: 17.91 mm
